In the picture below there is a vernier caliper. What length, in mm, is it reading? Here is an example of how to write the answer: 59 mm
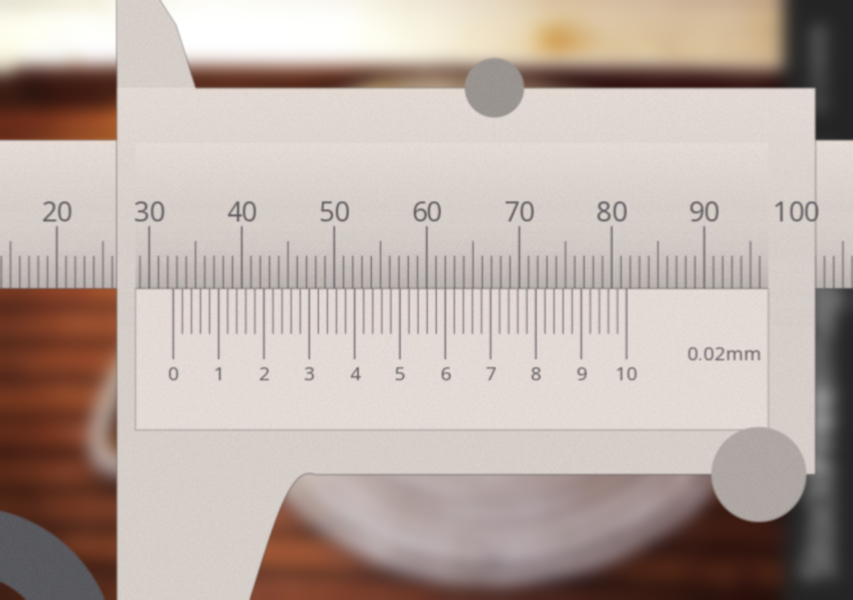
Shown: 32.6 mm
